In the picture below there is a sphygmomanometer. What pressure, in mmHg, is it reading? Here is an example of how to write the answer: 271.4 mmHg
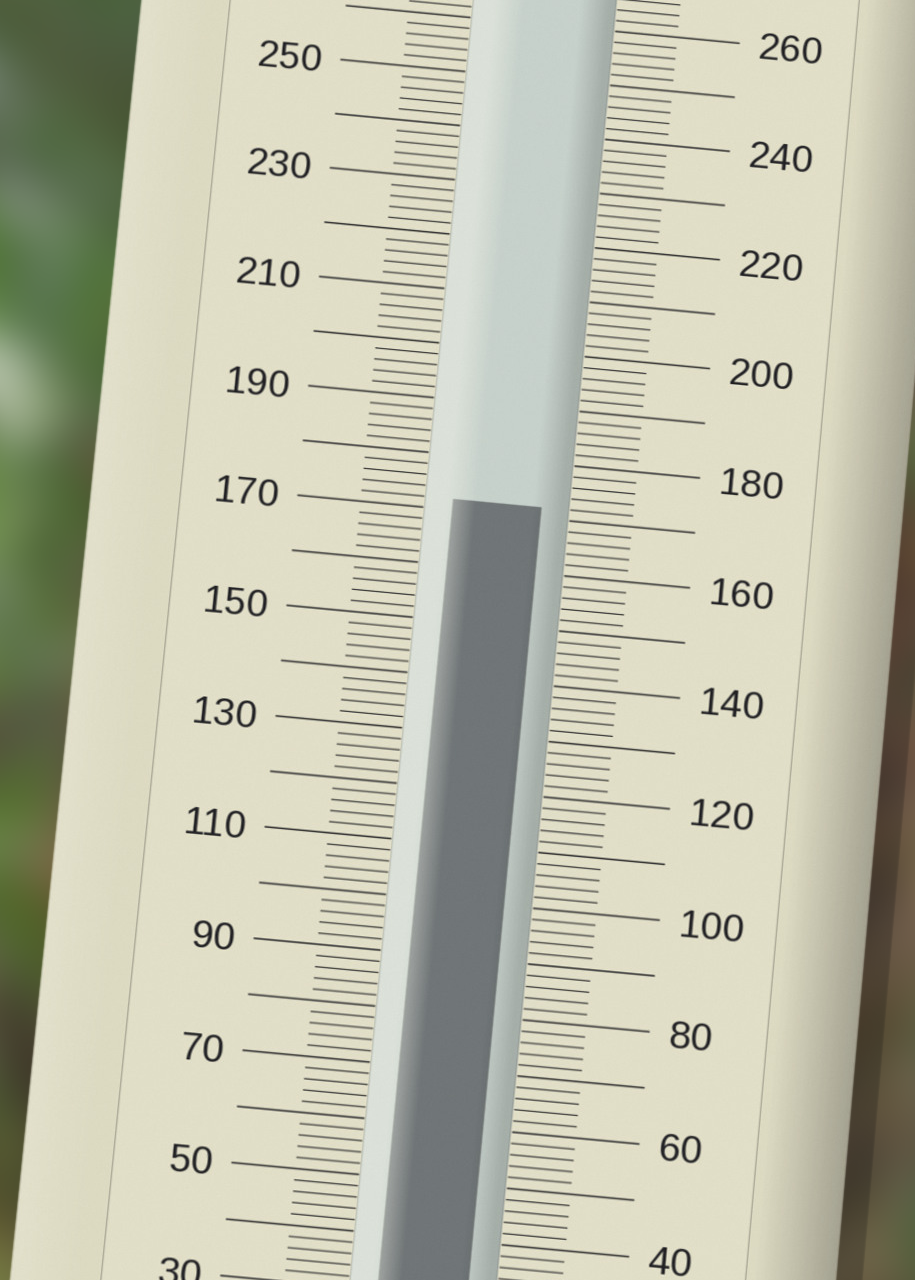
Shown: 172 mmHg
